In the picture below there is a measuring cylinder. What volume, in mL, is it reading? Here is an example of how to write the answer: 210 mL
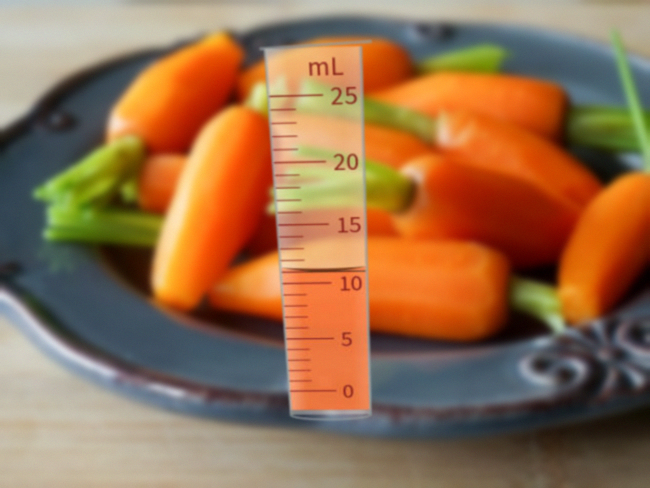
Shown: 11 mL
